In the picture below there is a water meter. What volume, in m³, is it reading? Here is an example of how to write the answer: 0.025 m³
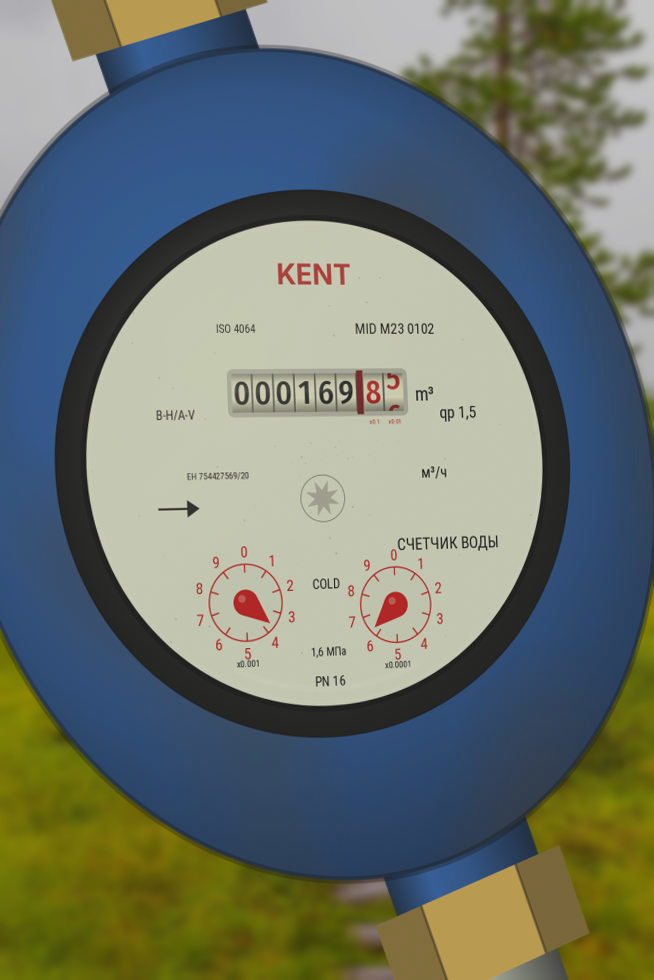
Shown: 169.8536 m³
